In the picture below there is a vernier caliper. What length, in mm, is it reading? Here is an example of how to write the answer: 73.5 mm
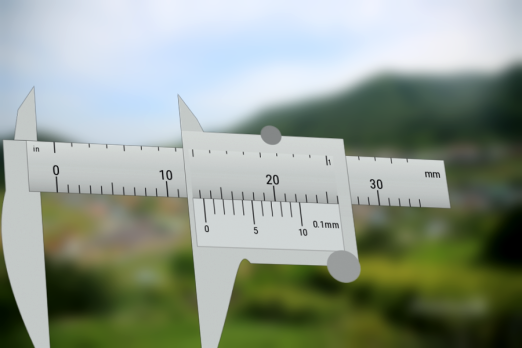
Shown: 13.3 mm
